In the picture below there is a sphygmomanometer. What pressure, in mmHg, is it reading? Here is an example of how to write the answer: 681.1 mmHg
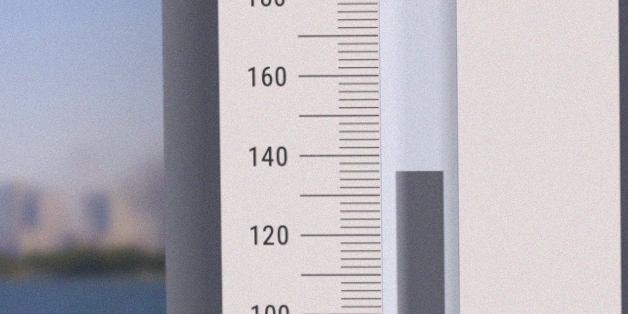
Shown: 136 mmHg
